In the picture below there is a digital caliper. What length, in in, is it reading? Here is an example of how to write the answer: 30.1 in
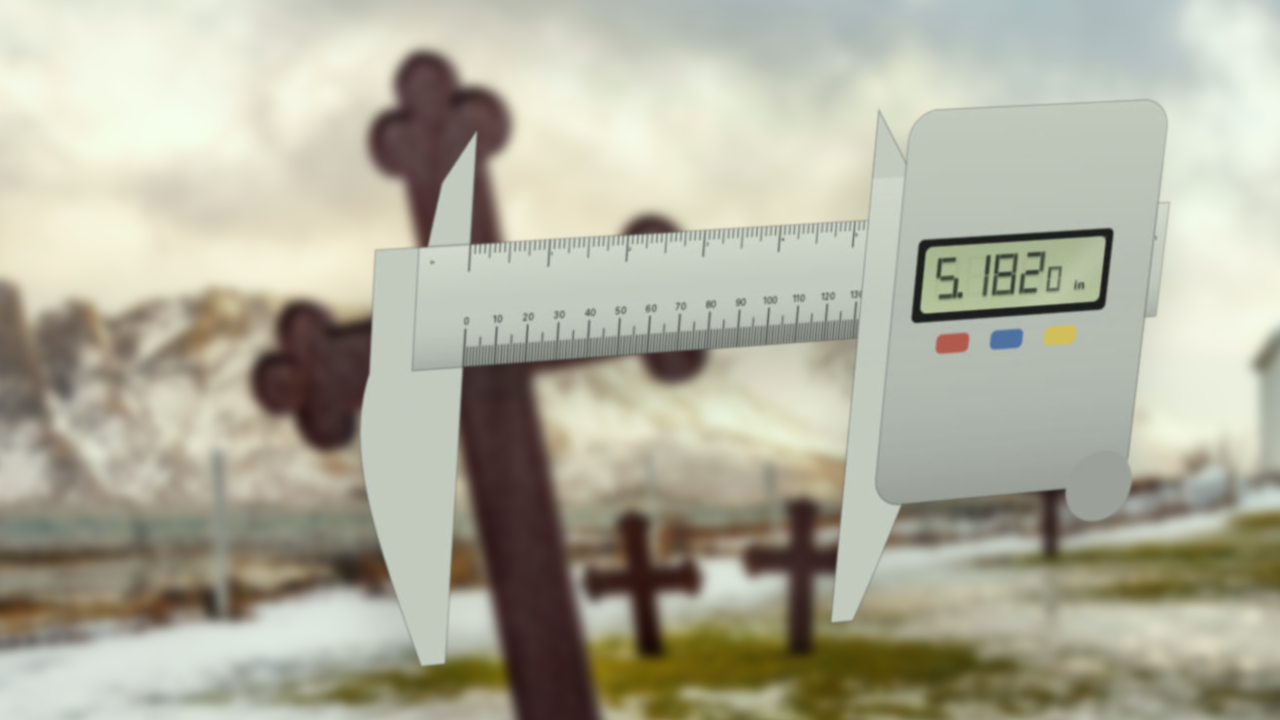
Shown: 5.1820 in
